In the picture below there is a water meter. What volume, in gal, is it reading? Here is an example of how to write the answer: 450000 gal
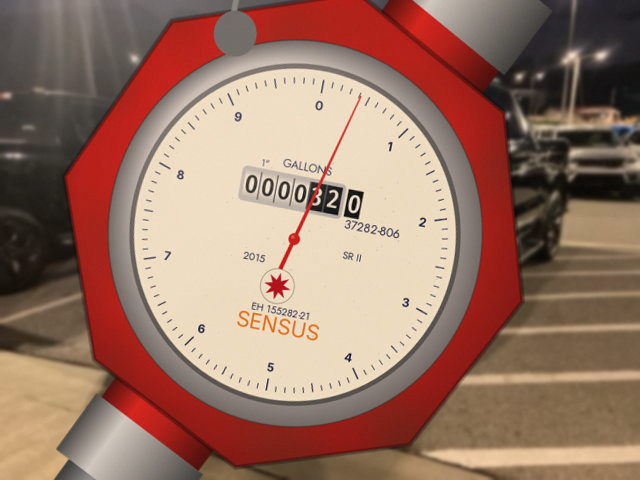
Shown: 320.4 gal
